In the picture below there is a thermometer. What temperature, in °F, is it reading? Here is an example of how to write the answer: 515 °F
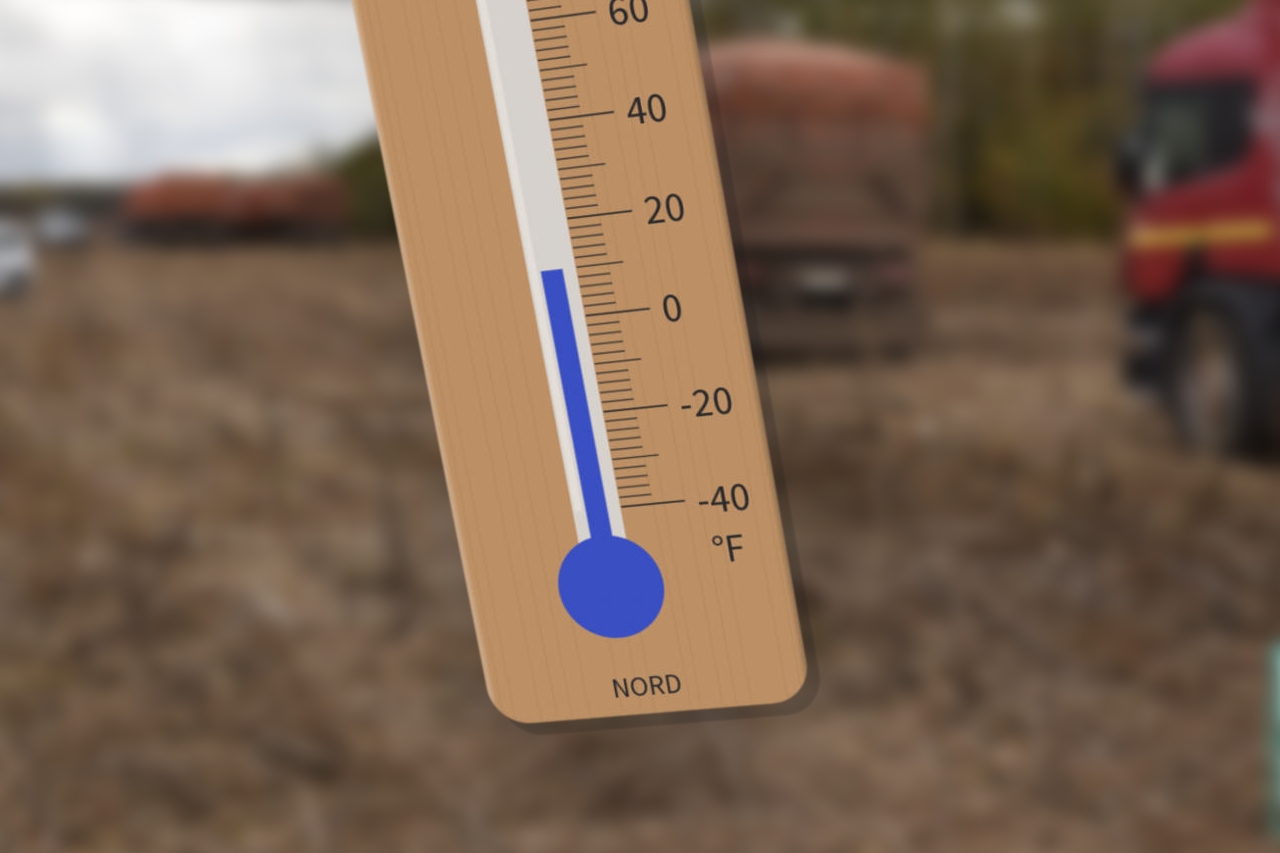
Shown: 10 °F
